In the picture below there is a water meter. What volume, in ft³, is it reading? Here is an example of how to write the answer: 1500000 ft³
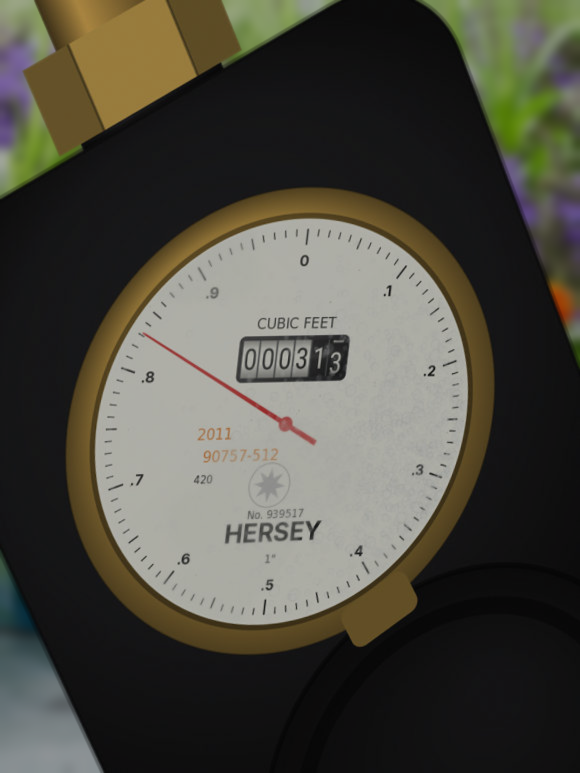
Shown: 312.83 ft³
